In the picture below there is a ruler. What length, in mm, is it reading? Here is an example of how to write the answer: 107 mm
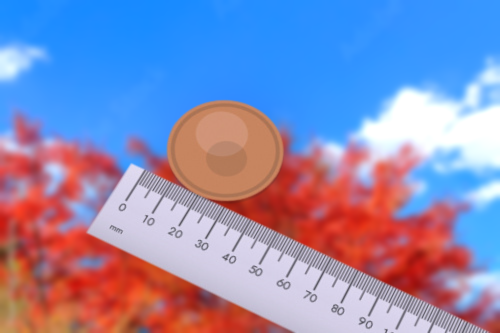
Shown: 40 mm
